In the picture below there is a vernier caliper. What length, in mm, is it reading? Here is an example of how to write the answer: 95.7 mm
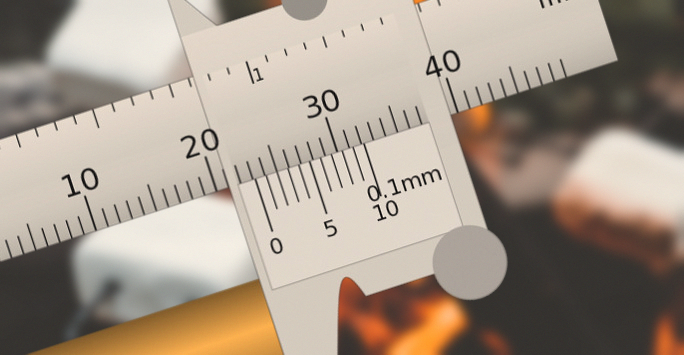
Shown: 23.2 mm
